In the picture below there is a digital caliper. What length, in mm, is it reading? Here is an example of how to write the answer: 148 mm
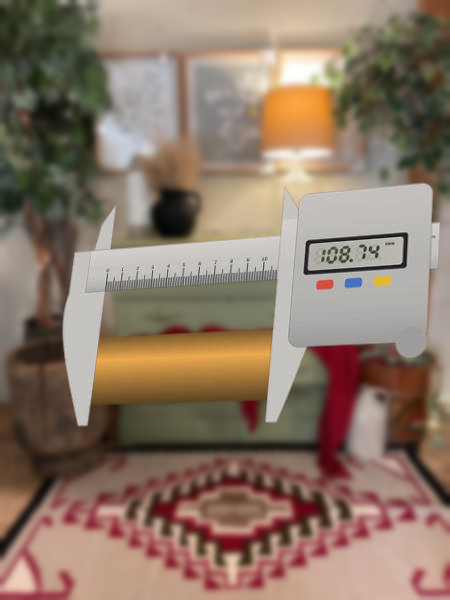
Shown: 108.74 mm
